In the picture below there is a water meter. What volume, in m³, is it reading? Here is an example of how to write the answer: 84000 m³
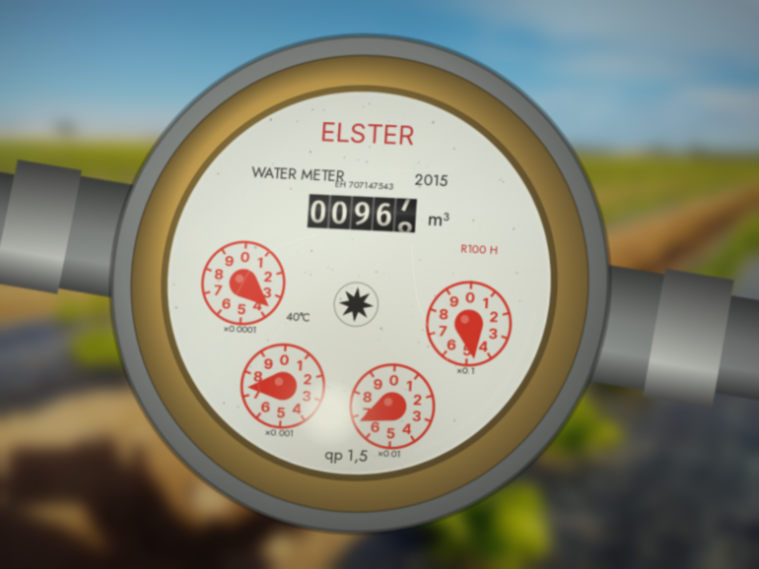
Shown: 967.4673 m³
